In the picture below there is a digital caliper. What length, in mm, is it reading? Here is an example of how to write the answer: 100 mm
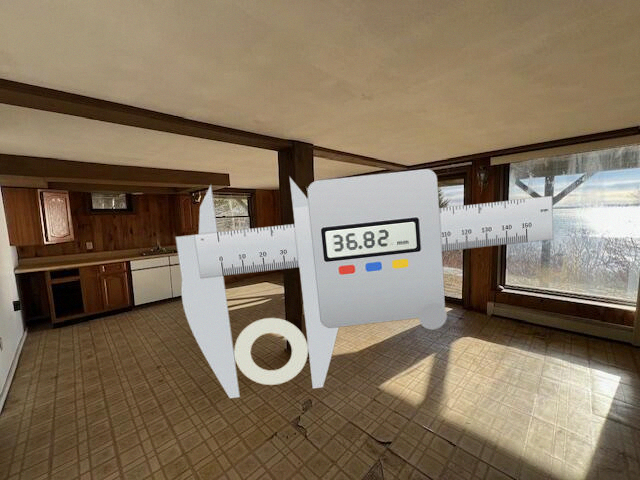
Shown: 36.82 mm
